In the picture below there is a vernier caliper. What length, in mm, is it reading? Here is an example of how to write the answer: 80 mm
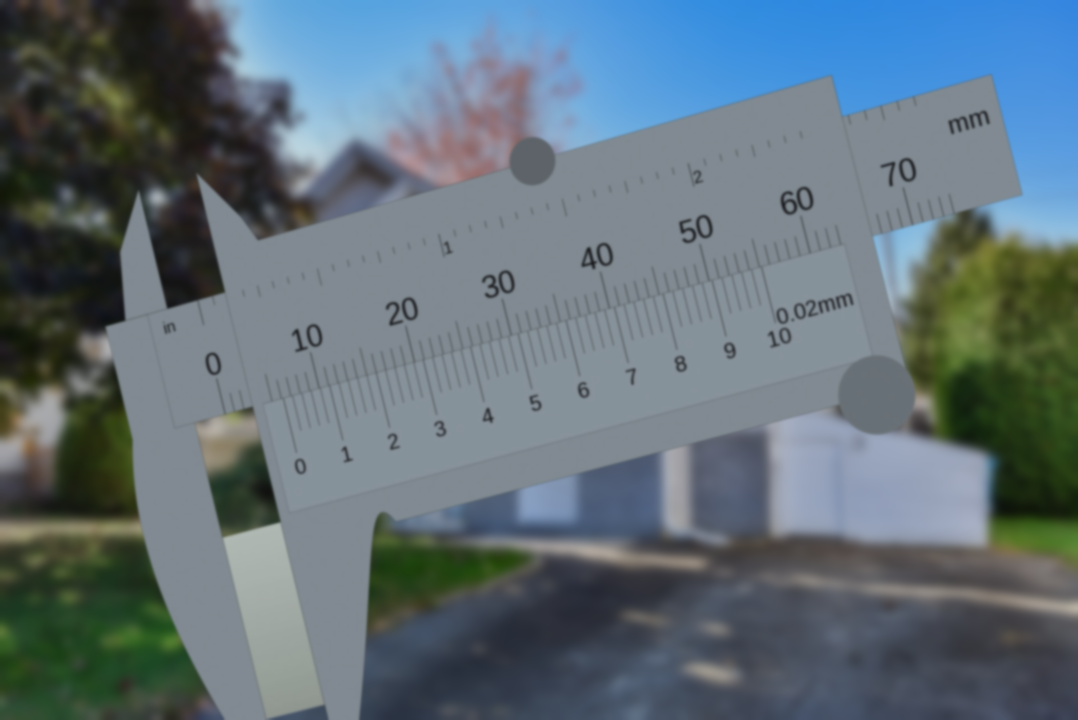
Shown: 6.2 mm
